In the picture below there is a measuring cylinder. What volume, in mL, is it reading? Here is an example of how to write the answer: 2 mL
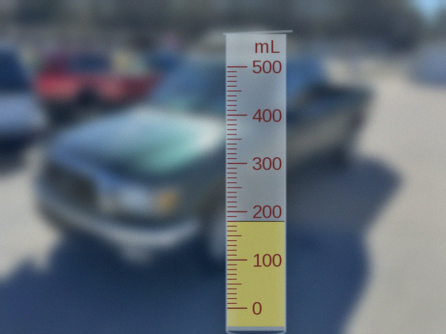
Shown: 180 mL
